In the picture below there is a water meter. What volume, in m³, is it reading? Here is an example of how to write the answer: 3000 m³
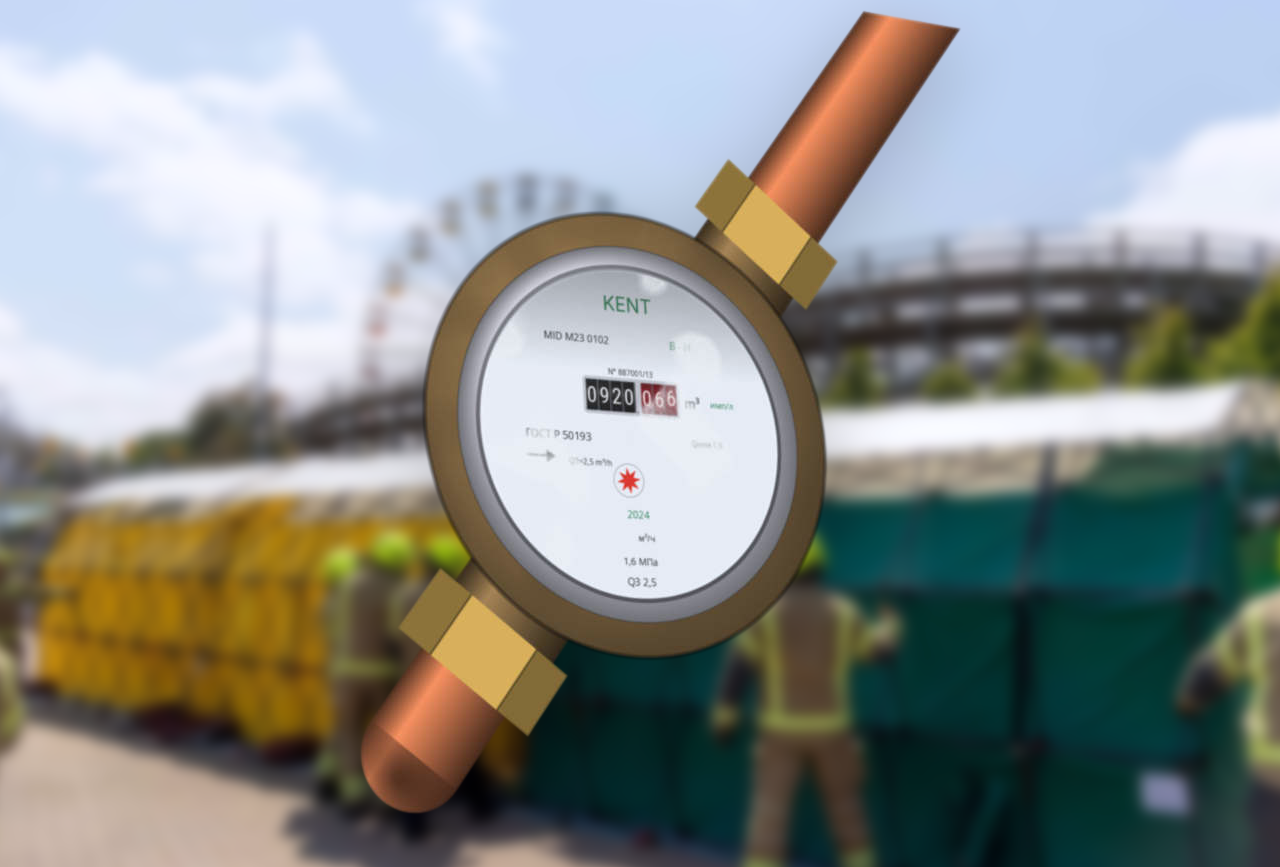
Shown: 920.066 m³
